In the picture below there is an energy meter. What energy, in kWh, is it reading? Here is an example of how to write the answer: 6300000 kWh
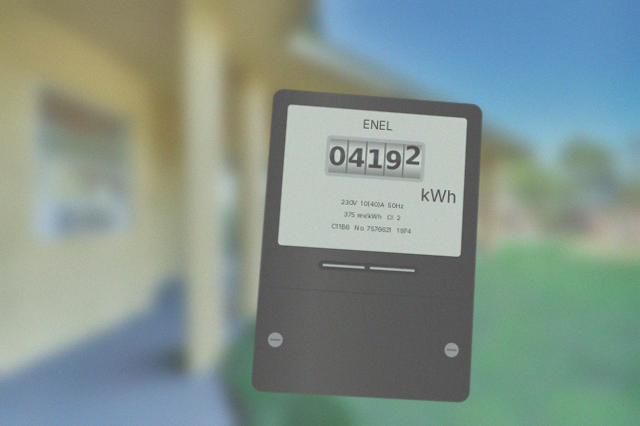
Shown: 4192 kWh
